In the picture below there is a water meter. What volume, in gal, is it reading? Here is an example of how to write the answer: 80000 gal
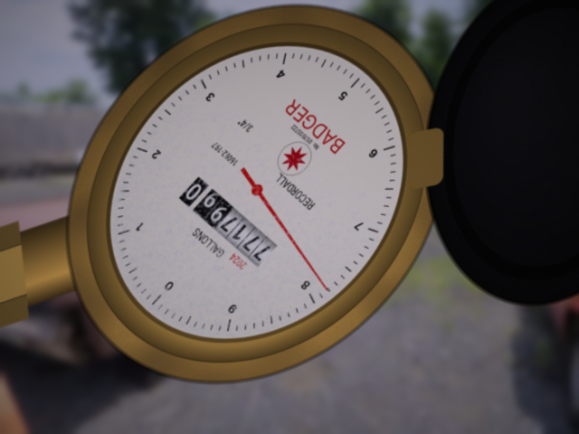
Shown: 7717987.8 gal
